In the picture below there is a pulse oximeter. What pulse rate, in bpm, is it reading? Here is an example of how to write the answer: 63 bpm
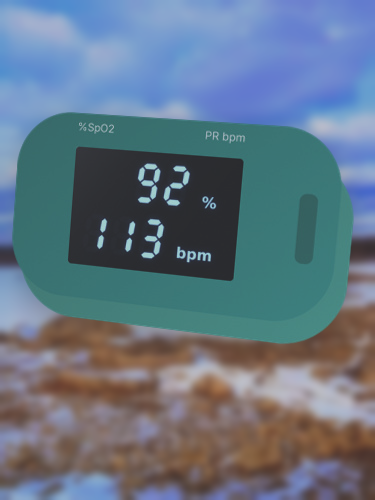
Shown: 113 bpm
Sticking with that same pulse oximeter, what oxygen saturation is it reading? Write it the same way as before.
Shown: 92 %
